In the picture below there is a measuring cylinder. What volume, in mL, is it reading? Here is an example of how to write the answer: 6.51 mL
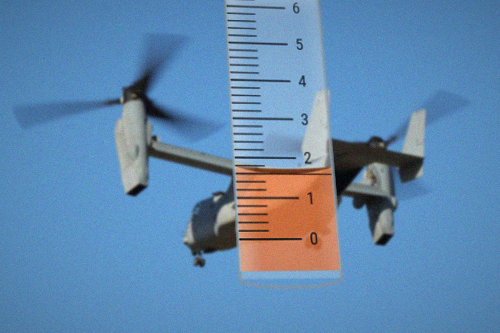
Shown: 1.6 mL
